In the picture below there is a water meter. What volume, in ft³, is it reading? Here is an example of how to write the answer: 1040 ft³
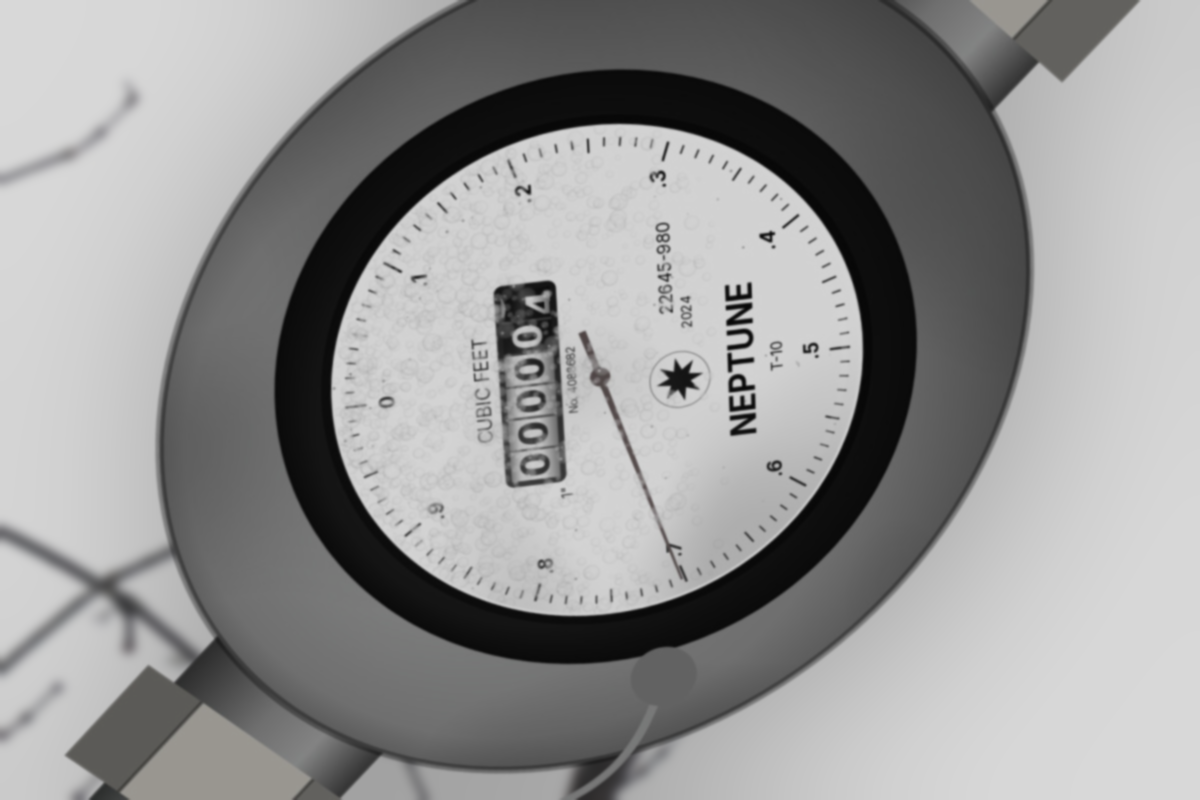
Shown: 3.70 ft³
